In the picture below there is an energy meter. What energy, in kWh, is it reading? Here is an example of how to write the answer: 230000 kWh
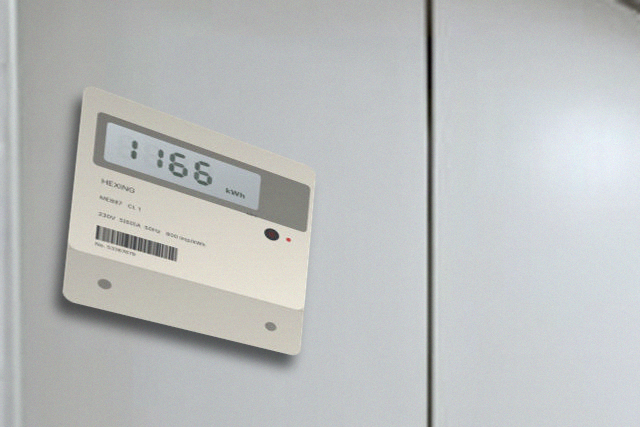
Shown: 1166 kWh
